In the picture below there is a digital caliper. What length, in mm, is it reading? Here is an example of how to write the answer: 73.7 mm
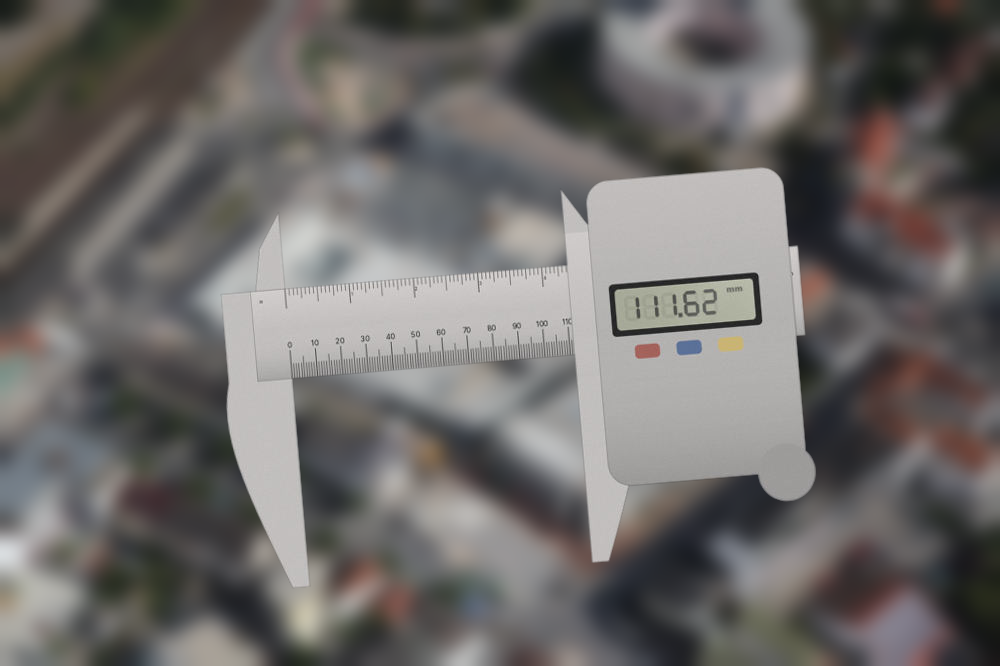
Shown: 111.62 mm
